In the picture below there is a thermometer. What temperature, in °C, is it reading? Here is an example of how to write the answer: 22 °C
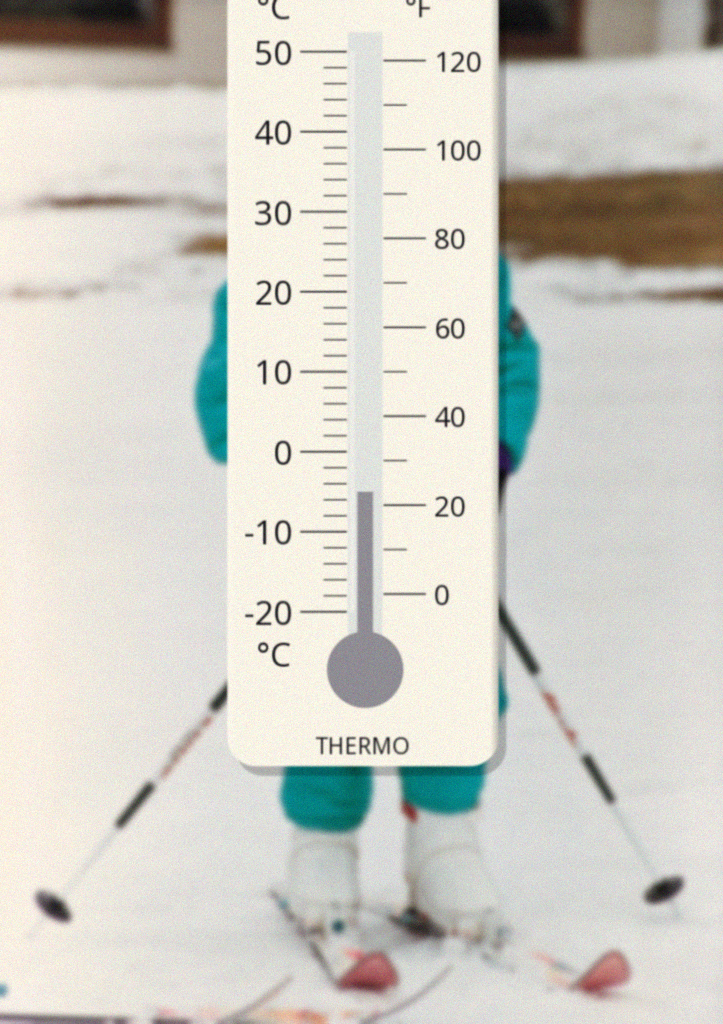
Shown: -5 °C
